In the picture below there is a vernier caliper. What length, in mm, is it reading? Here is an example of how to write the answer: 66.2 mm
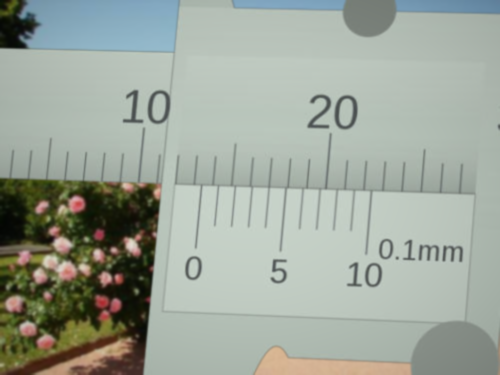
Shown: 13.4 mm
